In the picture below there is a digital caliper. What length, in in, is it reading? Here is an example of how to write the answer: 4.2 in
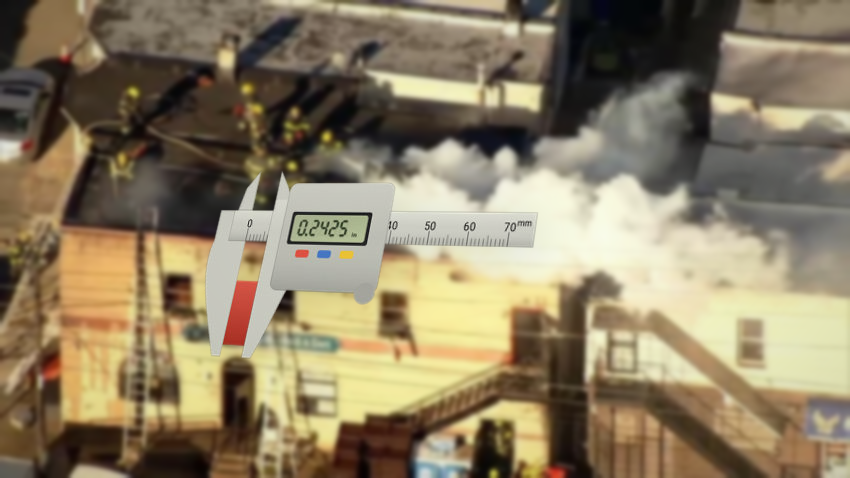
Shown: 0.2425 in
